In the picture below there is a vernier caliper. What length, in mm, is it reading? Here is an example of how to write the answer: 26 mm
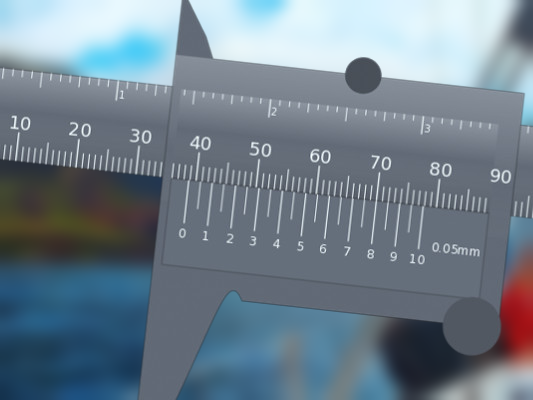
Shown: 38.8 mm
